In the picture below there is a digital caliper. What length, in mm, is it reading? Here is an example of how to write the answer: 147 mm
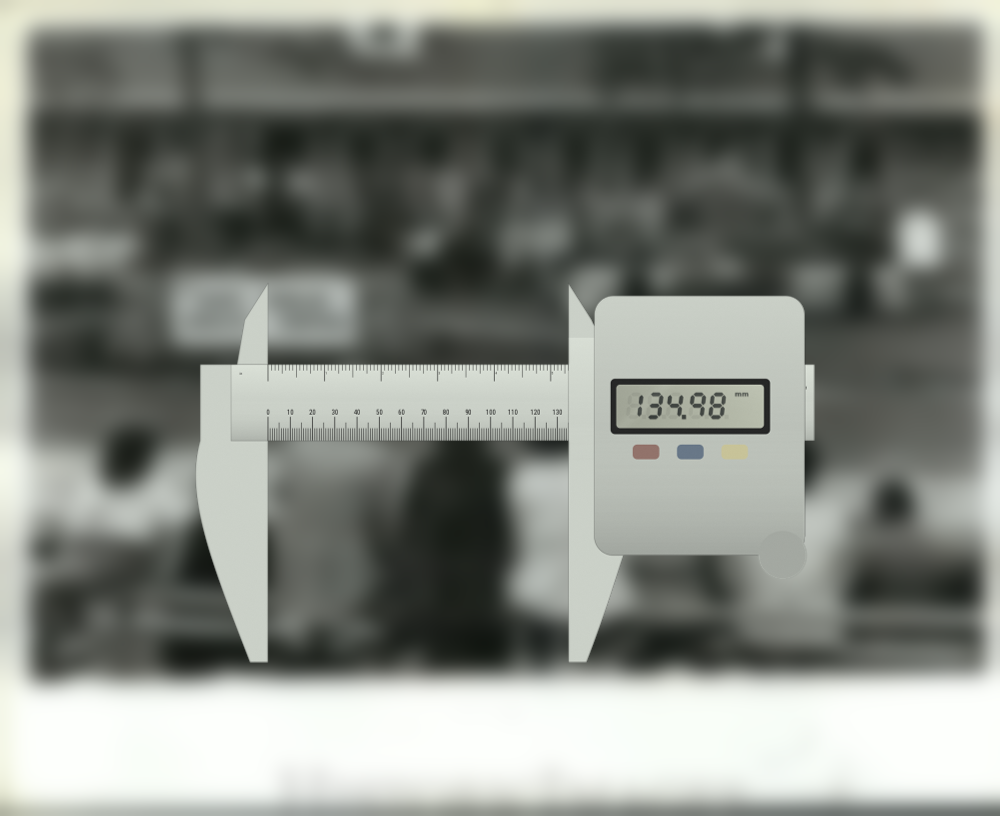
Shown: 134.98 mm
